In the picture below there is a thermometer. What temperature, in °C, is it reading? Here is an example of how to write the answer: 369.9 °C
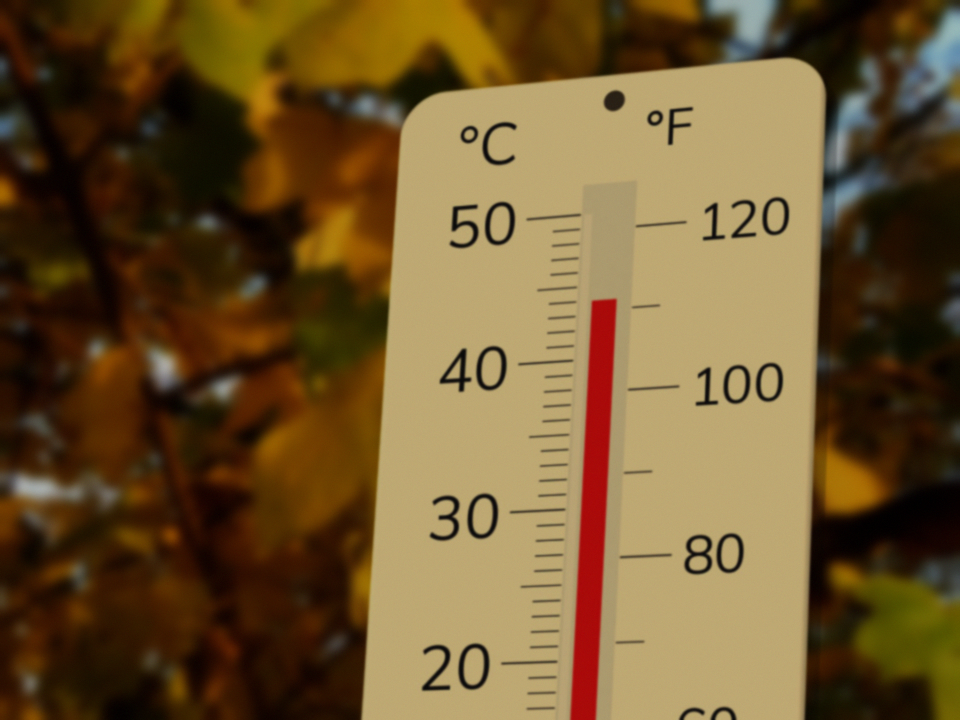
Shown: 44 °C
